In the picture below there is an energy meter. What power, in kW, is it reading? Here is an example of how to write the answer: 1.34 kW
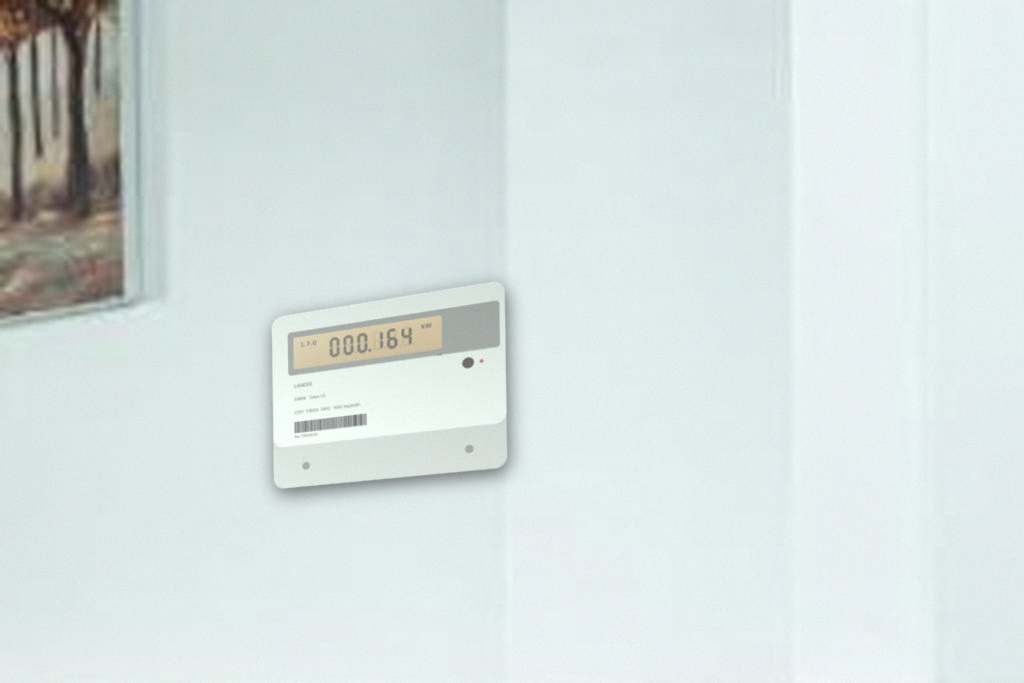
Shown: 0.164 kW
